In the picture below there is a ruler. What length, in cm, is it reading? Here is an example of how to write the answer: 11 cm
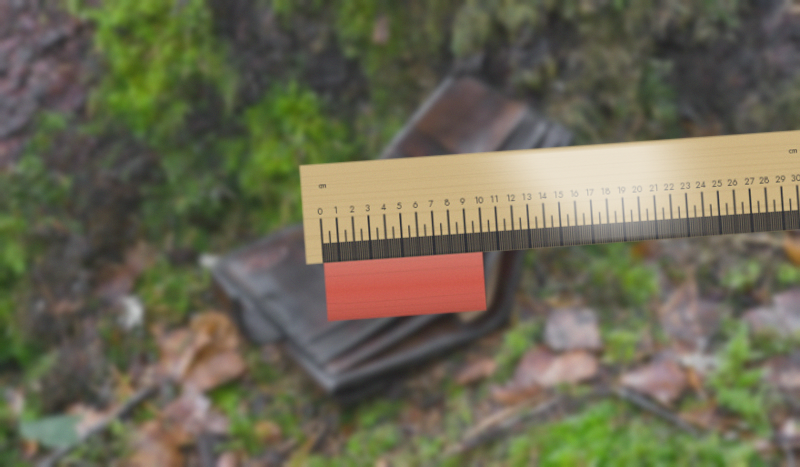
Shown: 10 cm
